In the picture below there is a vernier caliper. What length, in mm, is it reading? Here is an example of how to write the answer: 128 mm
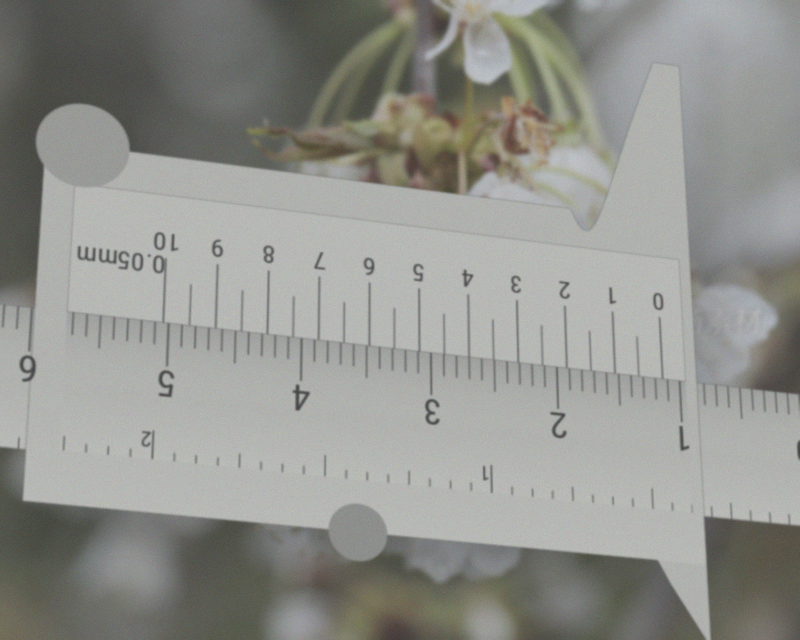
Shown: 11.4 mm
